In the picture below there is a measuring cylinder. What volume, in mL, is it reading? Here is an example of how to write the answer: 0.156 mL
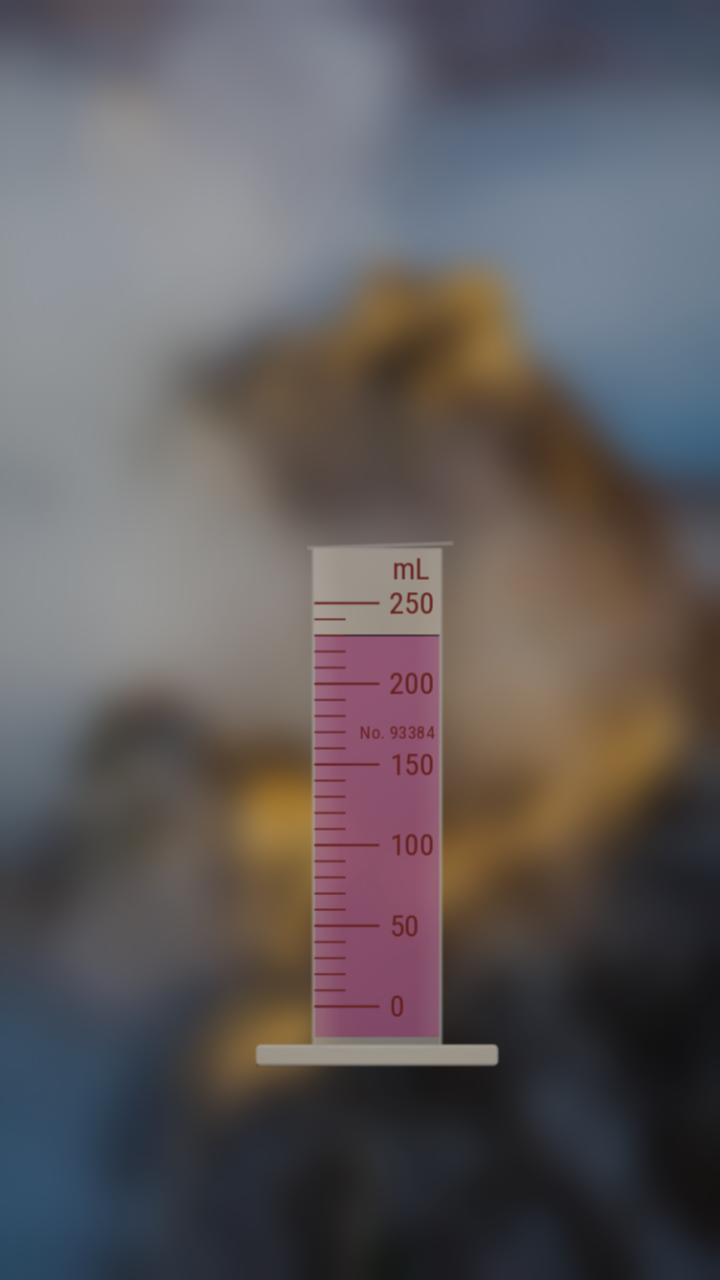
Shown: 230 mL
